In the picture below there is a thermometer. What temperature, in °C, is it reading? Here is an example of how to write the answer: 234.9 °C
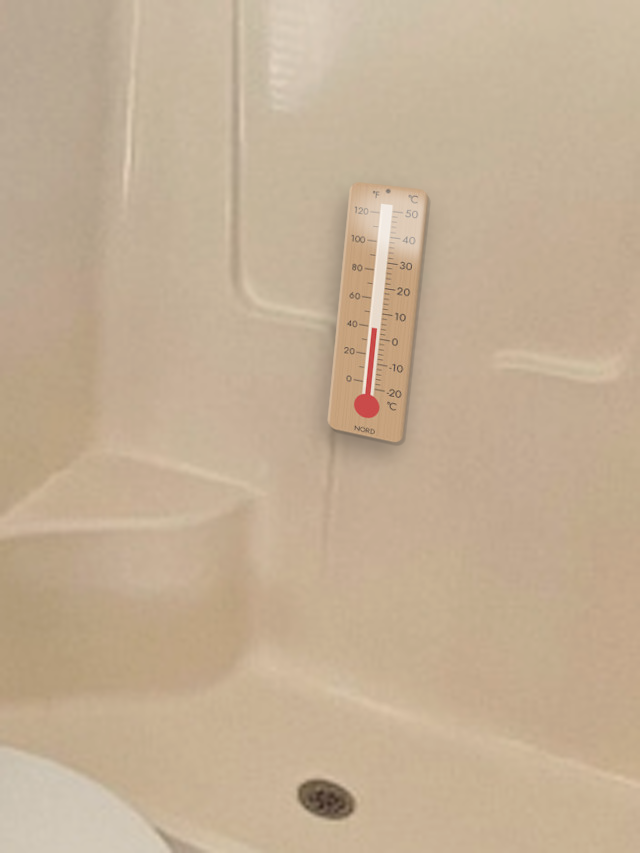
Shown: 4 °C
